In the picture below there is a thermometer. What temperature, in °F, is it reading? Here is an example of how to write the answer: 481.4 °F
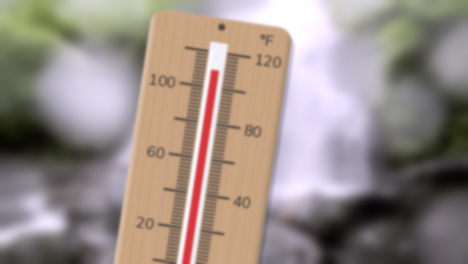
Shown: 110 °F
